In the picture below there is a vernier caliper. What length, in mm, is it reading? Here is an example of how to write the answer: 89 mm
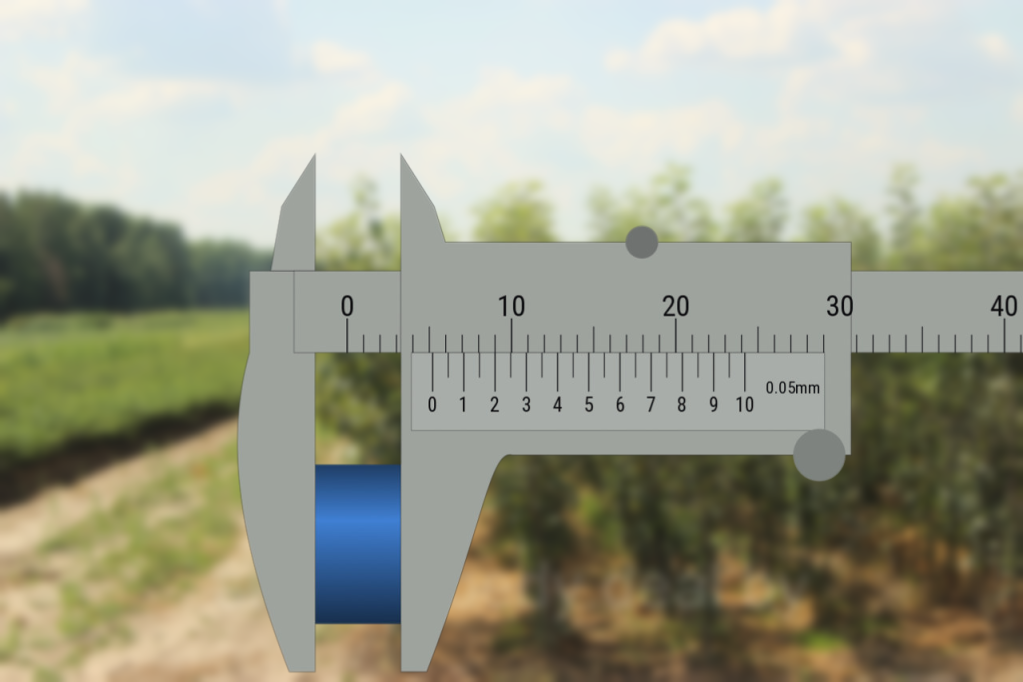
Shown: 5.2 mm
